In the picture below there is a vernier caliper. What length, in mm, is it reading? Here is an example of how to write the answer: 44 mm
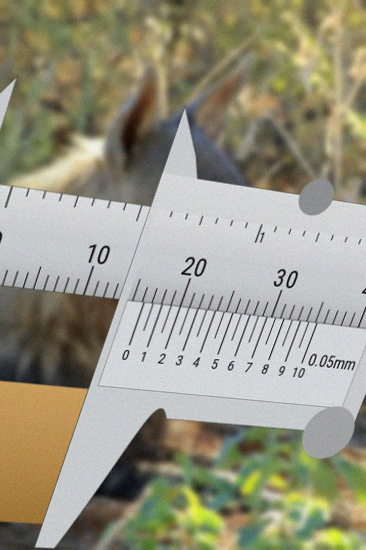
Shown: 16.2 mm
